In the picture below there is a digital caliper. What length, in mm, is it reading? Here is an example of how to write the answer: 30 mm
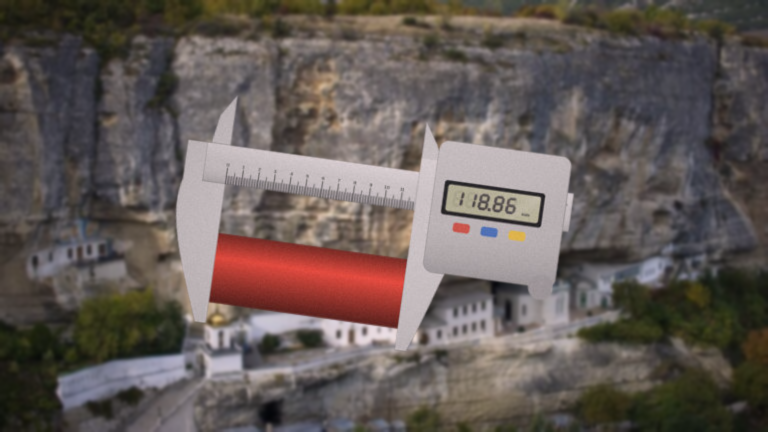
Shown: 118.86 mm
